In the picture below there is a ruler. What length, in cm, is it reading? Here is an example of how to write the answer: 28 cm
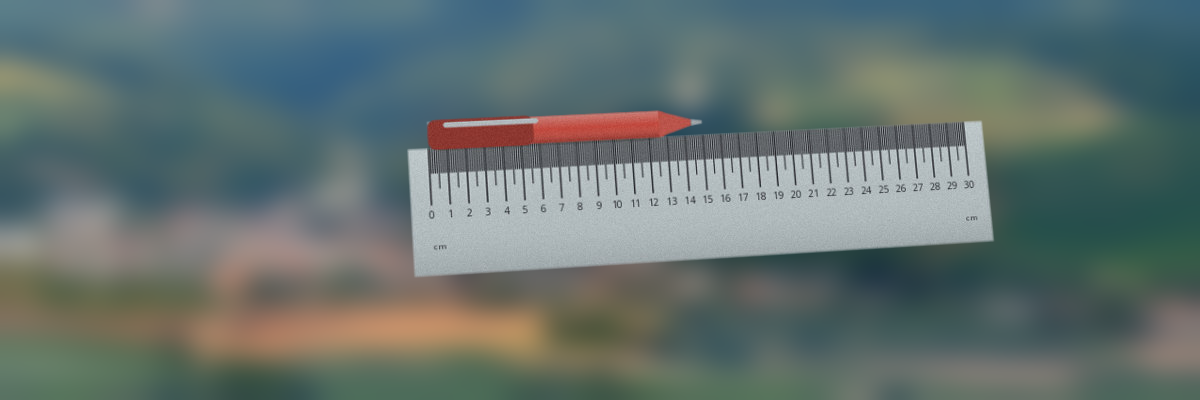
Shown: 15 cm
